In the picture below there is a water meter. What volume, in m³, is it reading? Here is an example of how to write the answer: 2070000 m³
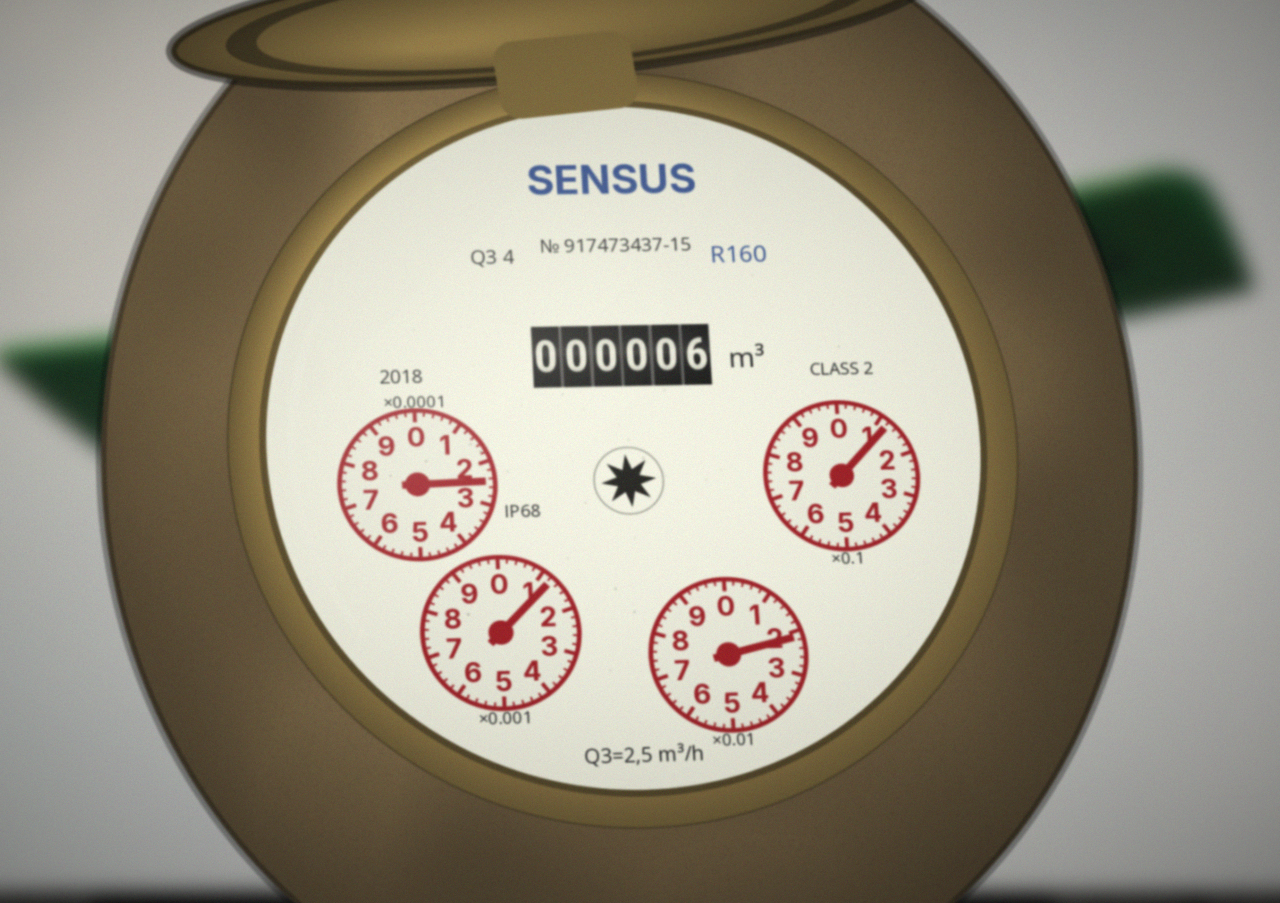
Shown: 6.1212 m³
